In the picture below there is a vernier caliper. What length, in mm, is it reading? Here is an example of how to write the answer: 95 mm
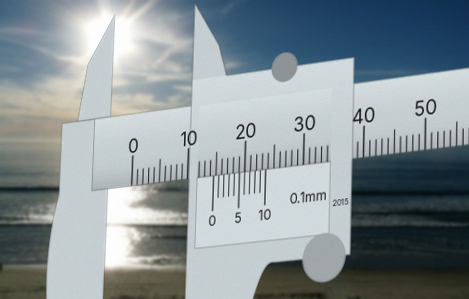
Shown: 14.6 mm
